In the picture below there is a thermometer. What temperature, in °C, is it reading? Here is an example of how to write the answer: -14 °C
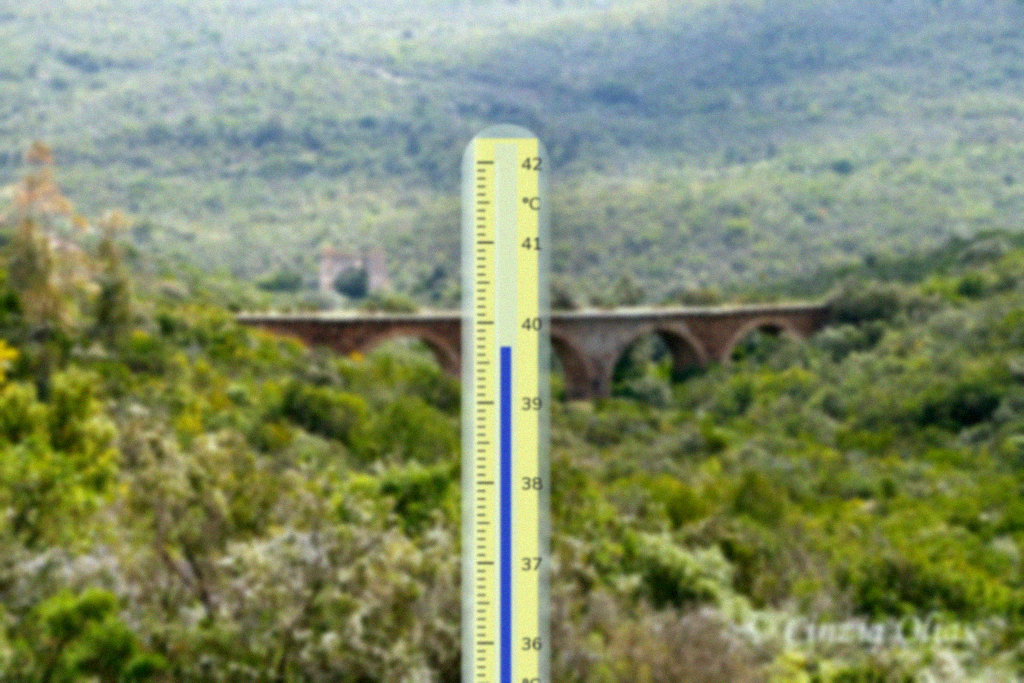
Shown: 39.7 °C
